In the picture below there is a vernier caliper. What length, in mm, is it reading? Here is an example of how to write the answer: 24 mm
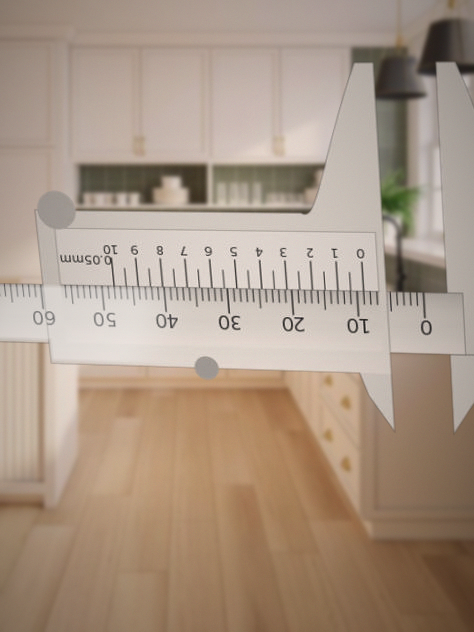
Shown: 9.0 mm
